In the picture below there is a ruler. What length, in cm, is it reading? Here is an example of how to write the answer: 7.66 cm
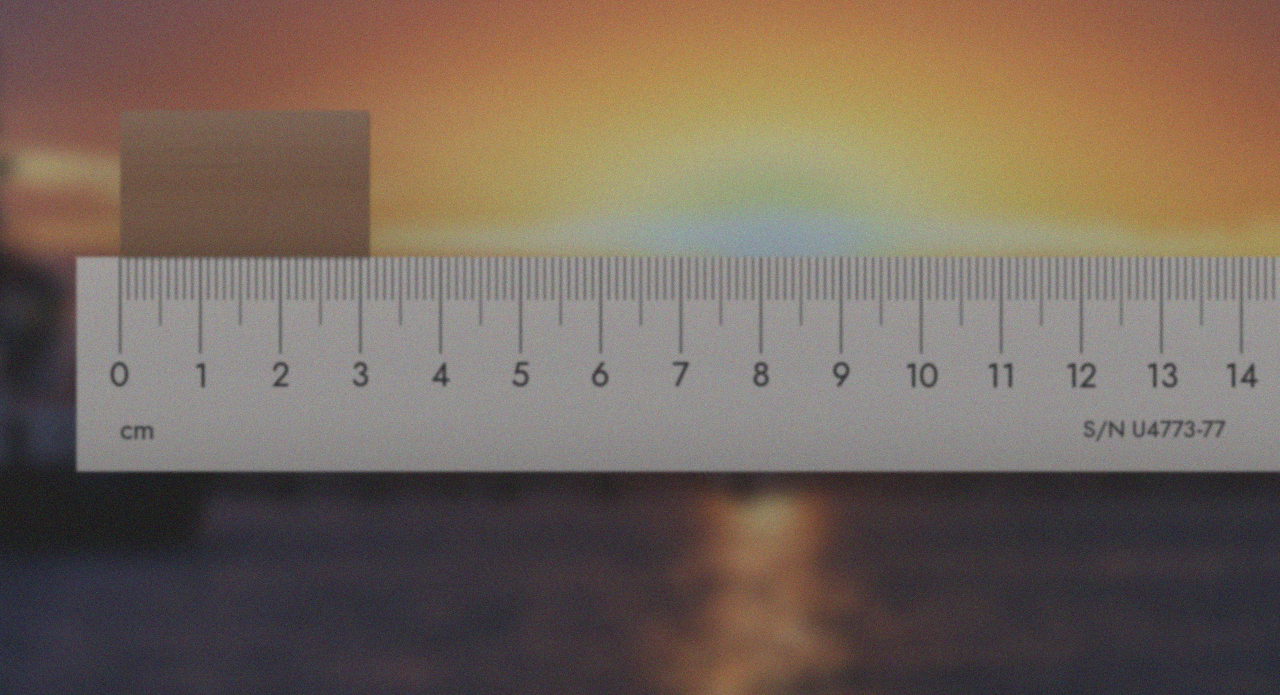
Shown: 3.1 cm
